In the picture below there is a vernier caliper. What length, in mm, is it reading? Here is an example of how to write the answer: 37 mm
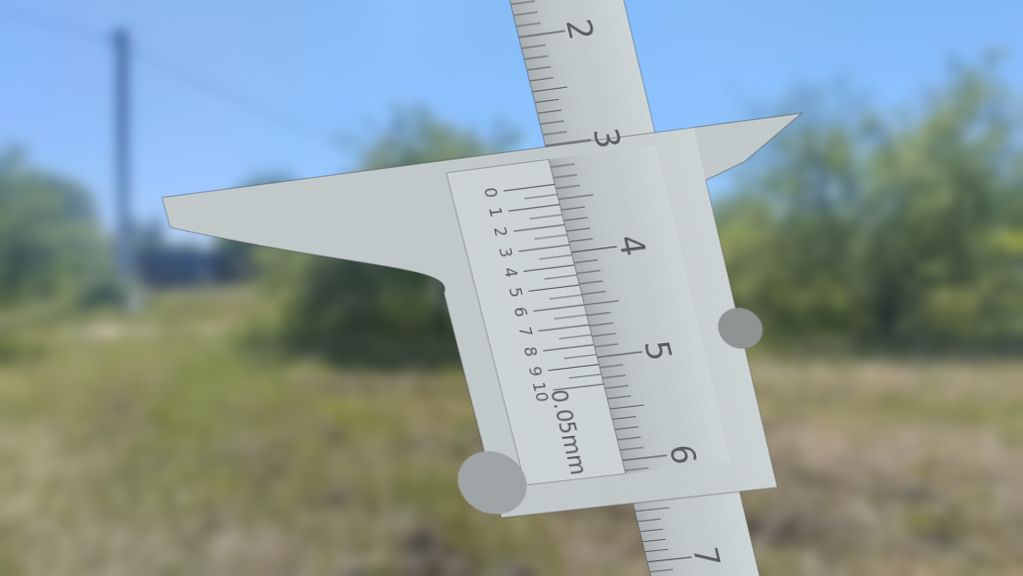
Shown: 33.6 mm
